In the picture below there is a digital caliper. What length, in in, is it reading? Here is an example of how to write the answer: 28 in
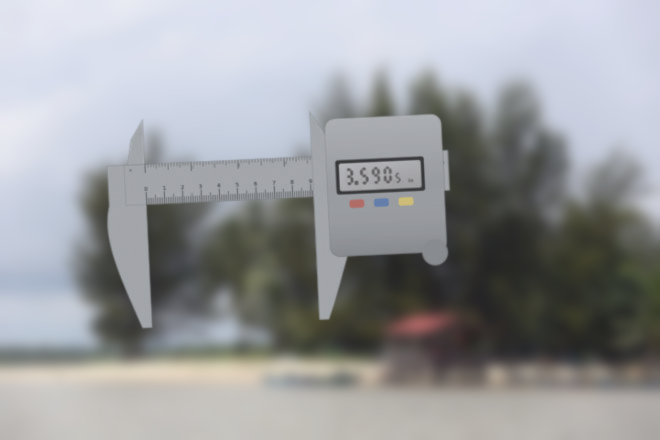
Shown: 3.5905 in
